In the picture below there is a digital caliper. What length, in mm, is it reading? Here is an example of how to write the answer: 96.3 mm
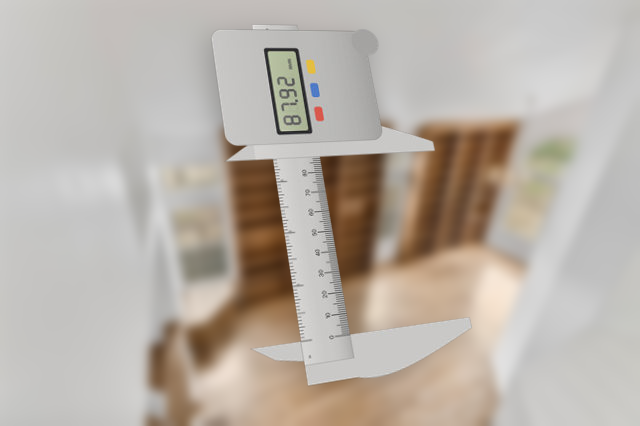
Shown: 87.92 mm
